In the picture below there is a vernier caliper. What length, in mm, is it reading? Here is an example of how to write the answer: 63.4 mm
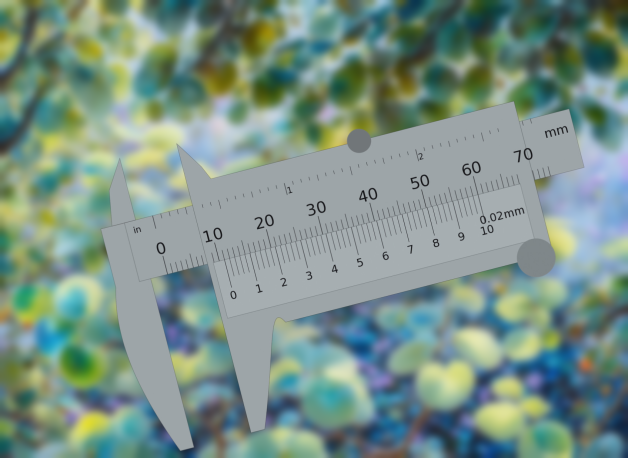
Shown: 11.0 mm
